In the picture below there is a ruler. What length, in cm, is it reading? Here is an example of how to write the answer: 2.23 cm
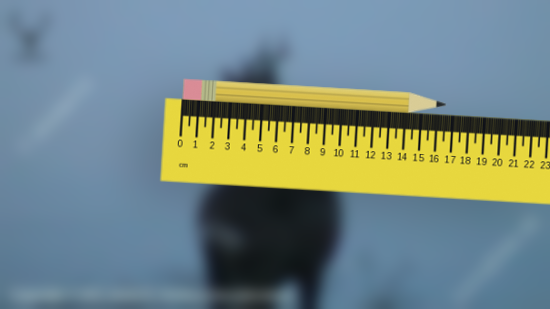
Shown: 16.5 cm
